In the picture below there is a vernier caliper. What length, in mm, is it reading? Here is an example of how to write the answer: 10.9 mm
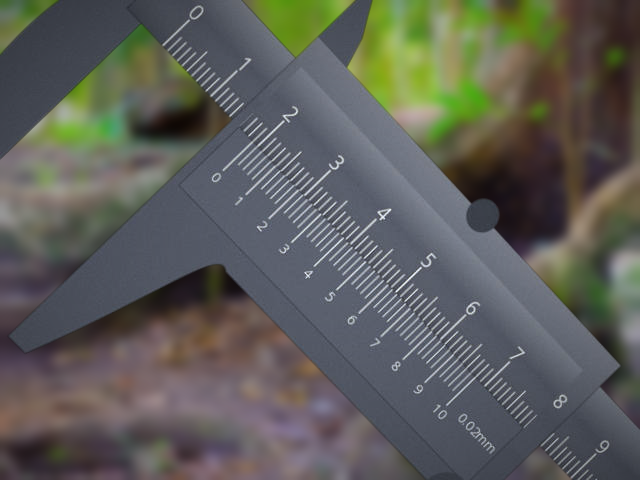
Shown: 19.0 mm
